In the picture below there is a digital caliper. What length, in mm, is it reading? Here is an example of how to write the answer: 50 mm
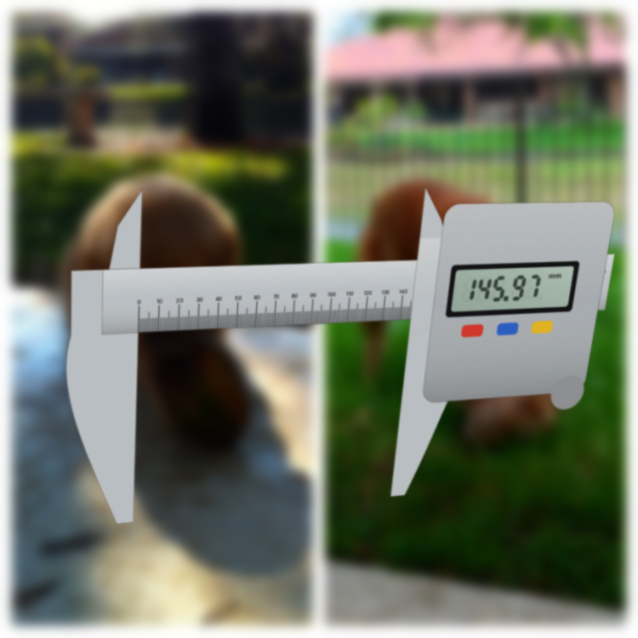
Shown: 145.97 mm
